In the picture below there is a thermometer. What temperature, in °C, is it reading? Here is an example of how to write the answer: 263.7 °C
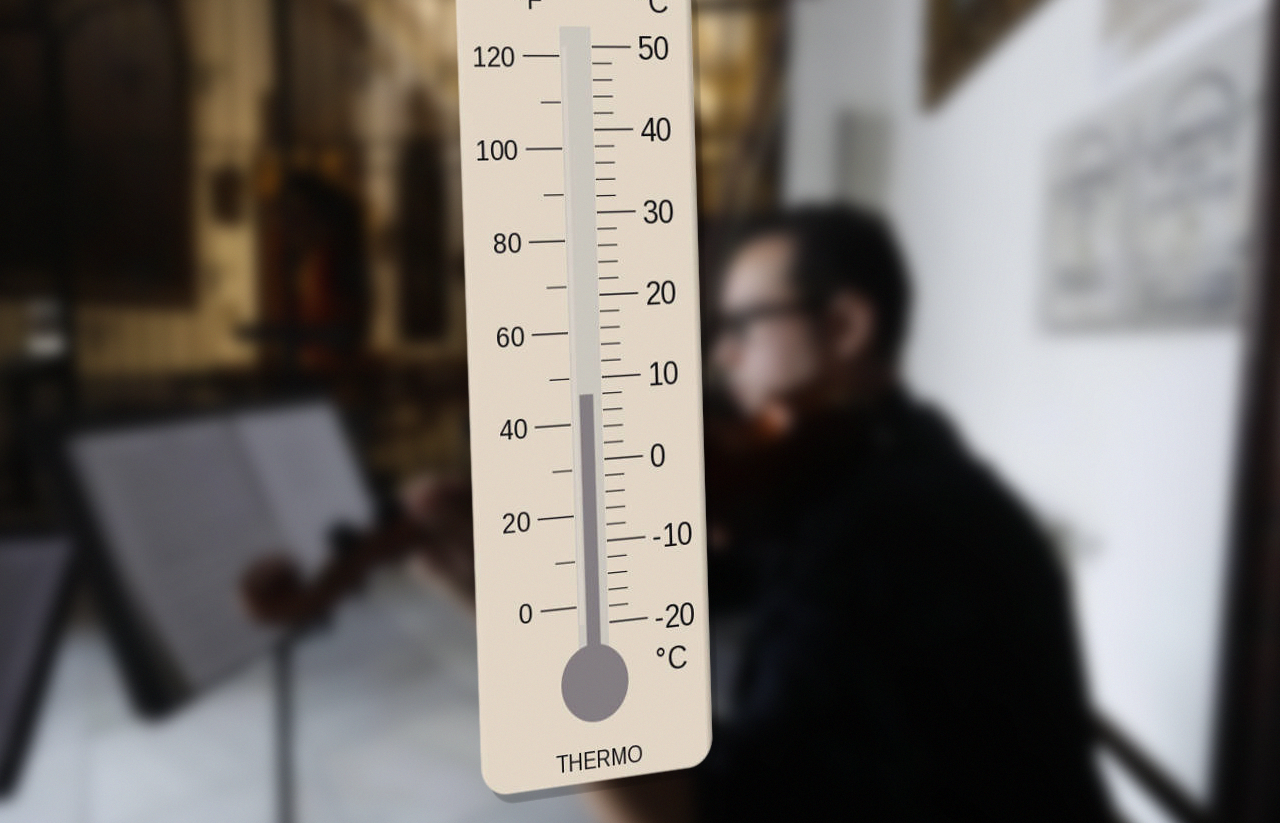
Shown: 8 °C
